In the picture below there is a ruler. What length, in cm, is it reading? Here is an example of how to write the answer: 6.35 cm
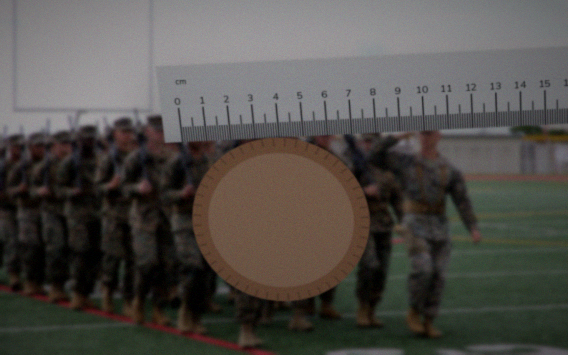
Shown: 7.5 cm
